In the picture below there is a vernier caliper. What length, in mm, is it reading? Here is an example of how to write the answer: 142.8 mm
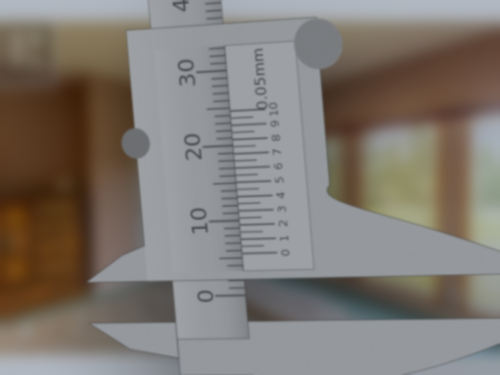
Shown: 5.6 mm
